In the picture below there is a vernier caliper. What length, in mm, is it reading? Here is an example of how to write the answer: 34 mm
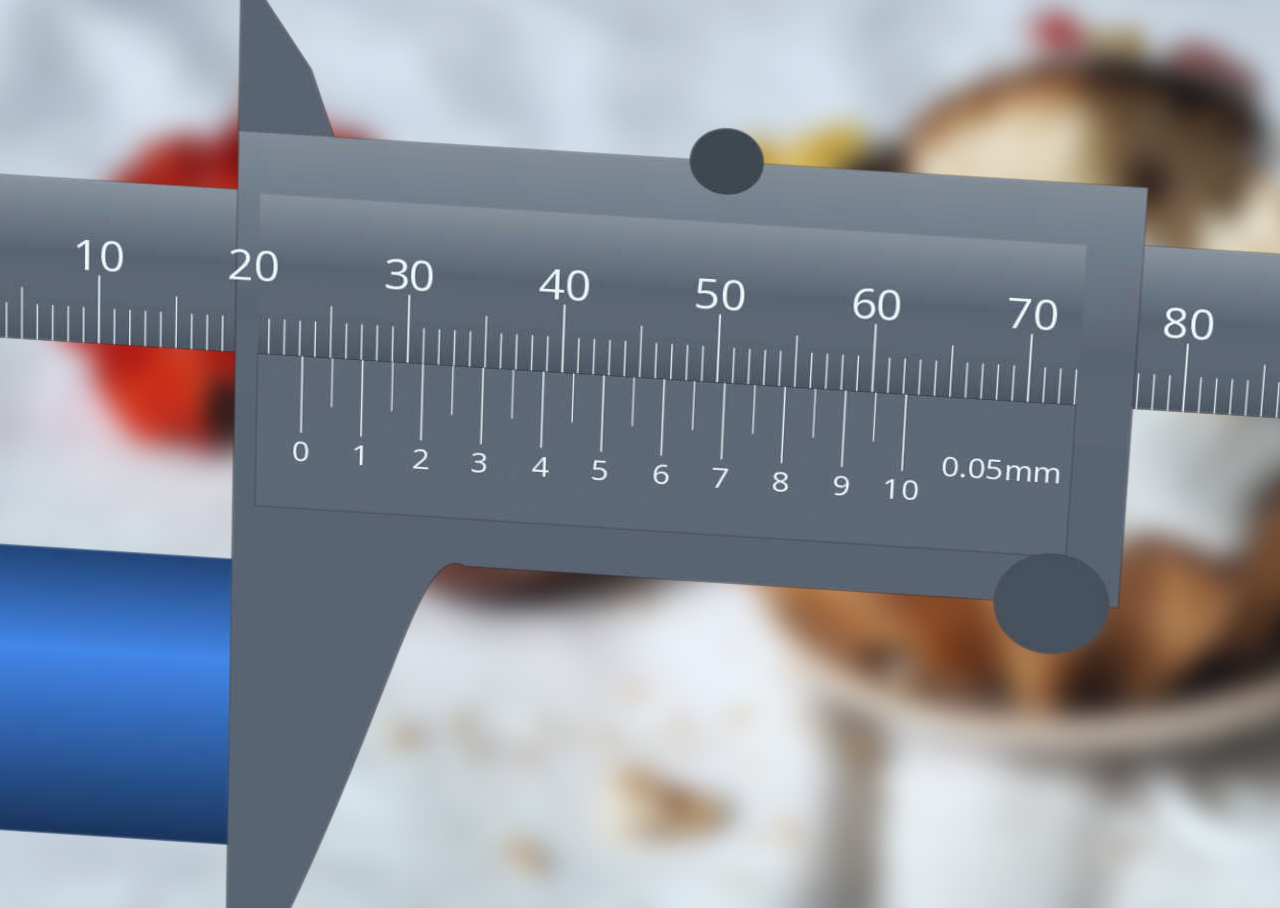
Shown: 23.2 mm
